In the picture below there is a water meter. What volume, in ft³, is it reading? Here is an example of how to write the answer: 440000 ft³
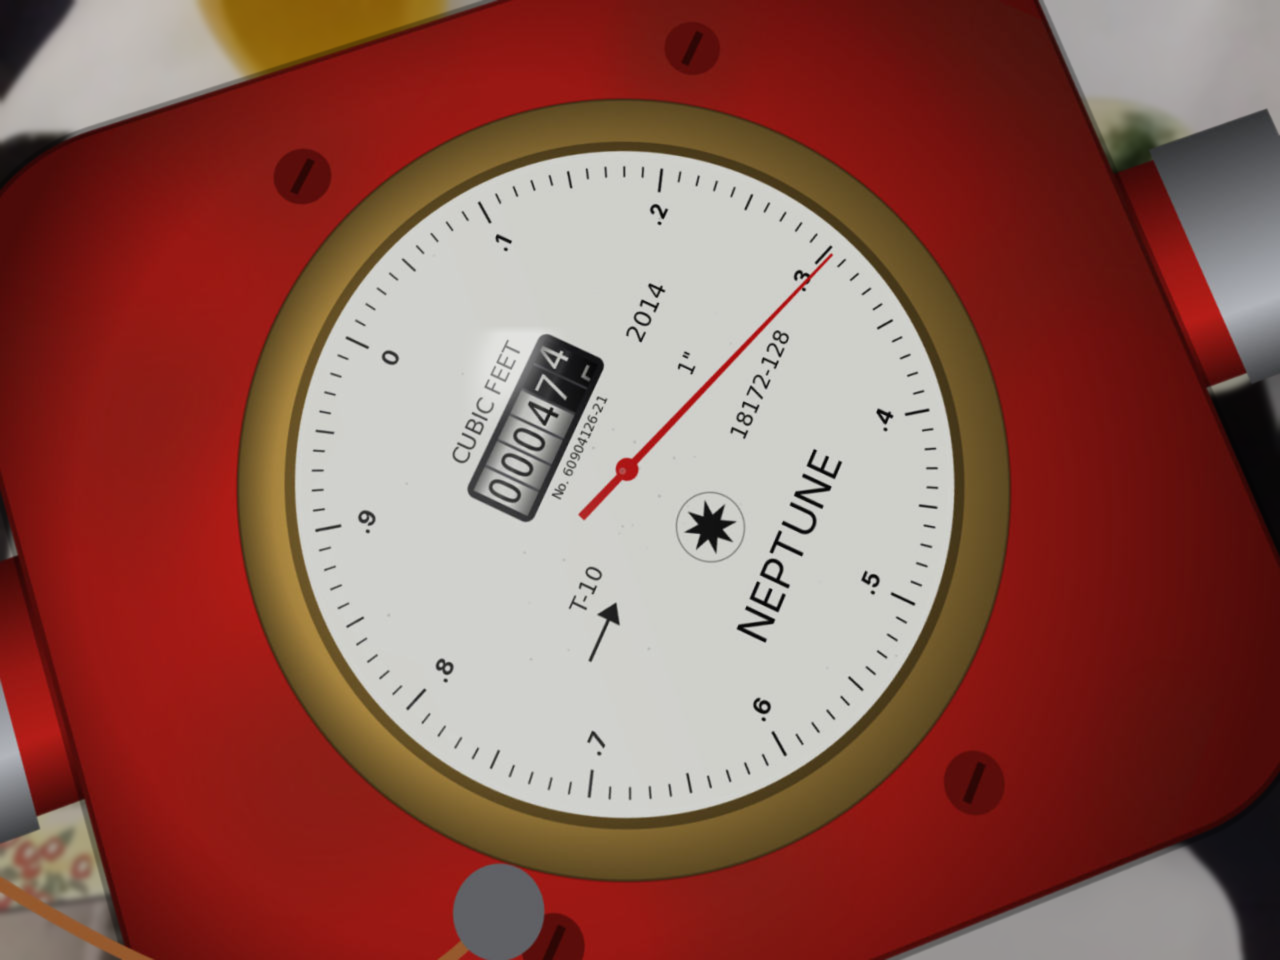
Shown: 474.30 ft³
